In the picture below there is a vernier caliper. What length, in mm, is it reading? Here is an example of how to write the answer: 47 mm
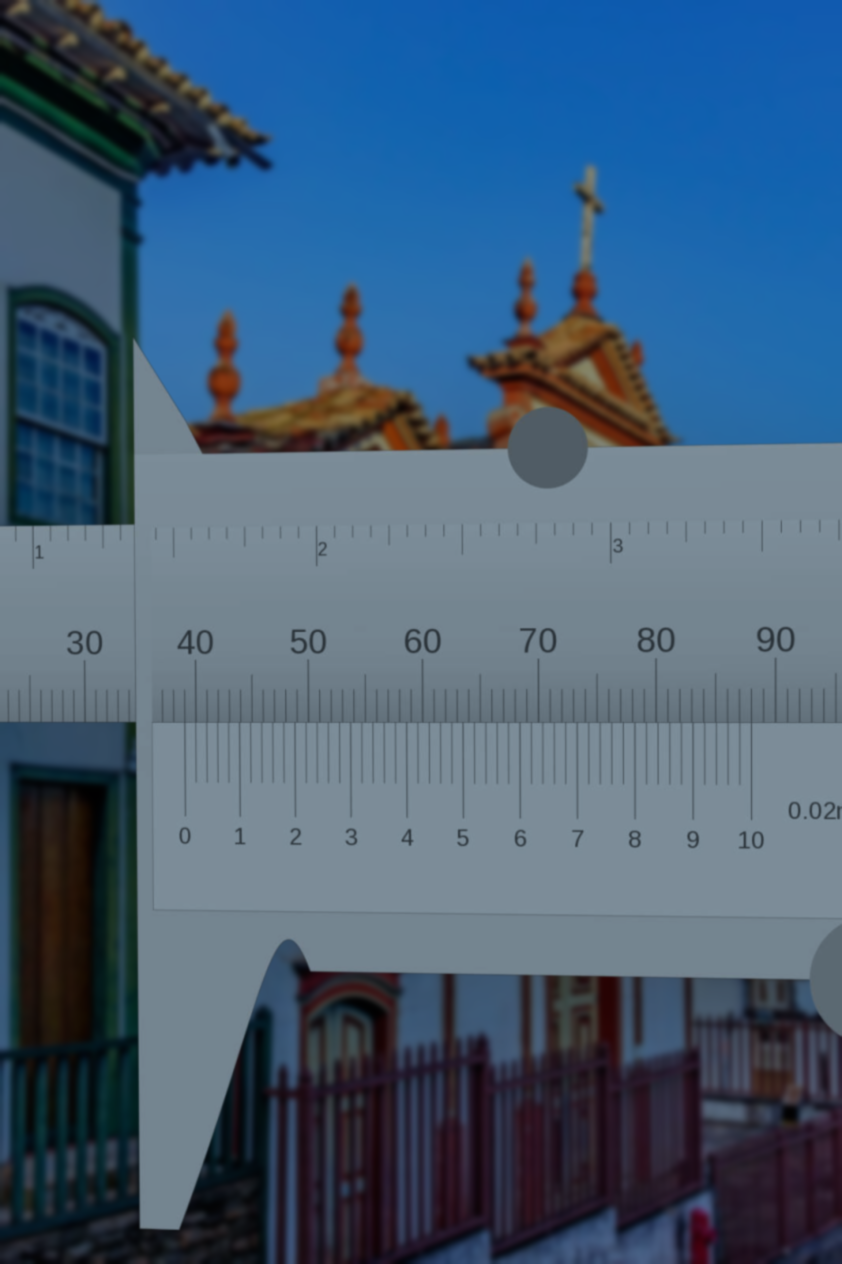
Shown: 39.0 mm
